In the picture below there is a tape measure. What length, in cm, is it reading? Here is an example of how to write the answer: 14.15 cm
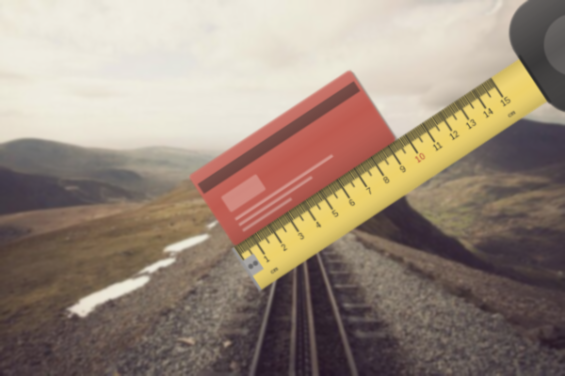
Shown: 9.5 cm
